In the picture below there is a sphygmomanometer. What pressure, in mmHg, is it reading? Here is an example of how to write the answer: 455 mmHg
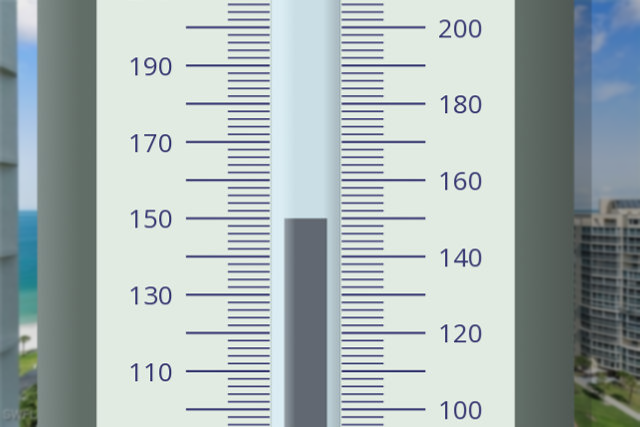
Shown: 150 mmHg
